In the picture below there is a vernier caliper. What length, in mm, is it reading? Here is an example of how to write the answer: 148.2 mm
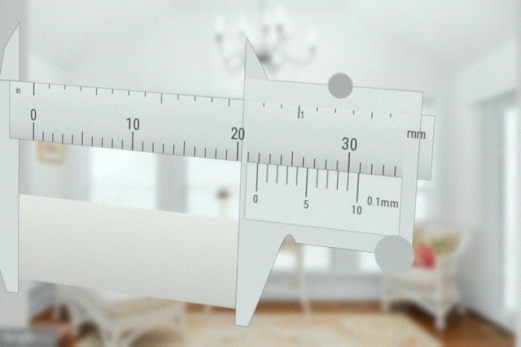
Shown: 21.9 mm
